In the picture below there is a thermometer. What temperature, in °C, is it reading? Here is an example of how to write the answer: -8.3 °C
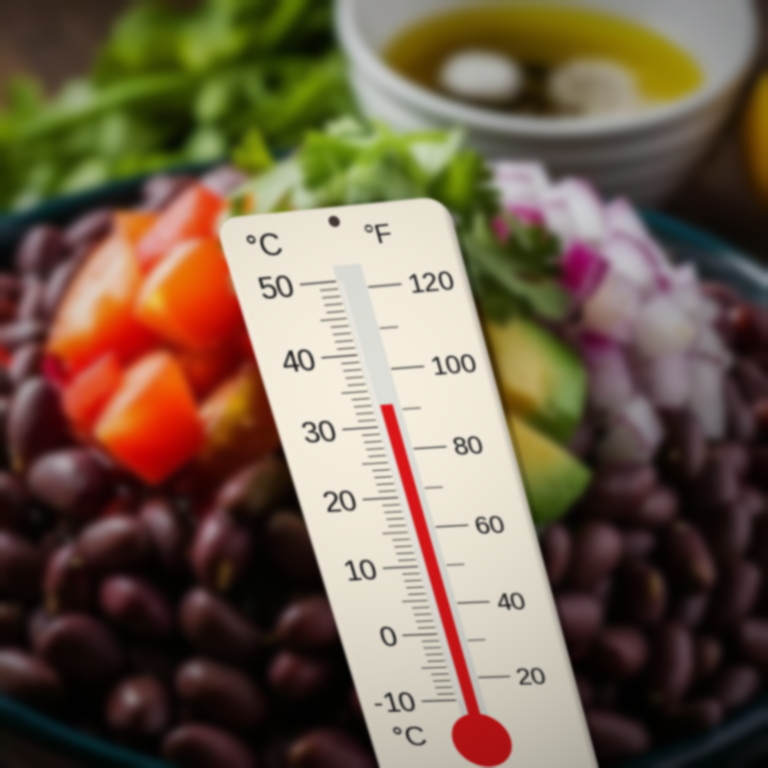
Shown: 33 °C
